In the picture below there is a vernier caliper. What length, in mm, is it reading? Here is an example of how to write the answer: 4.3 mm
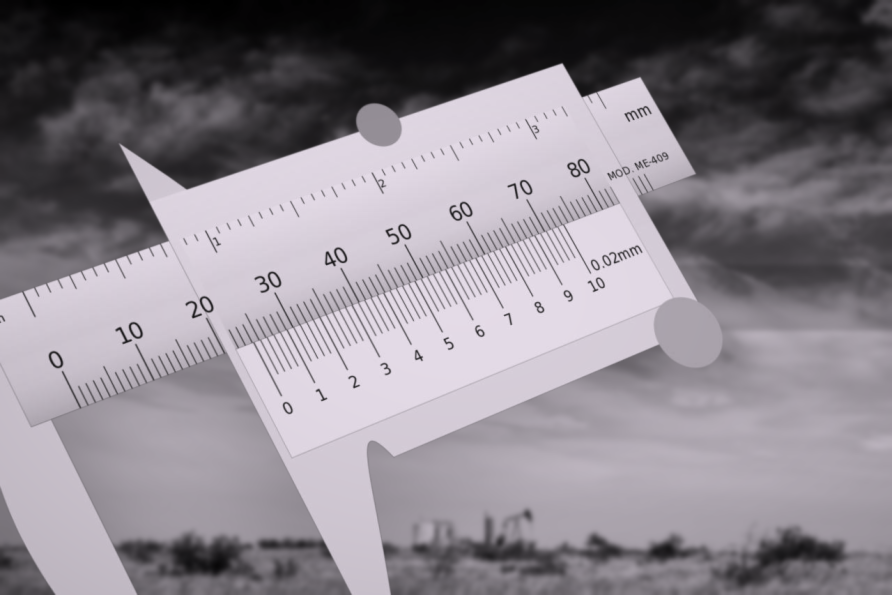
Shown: 24.2 mm
